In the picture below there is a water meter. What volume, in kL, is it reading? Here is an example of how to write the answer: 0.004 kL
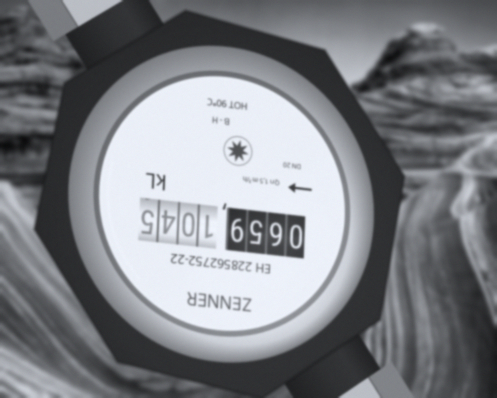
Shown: 659.1045 kL
